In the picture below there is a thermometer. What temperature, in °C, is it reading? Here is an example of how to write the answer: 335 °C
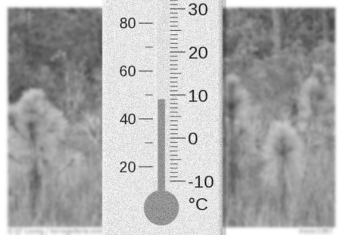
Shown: 9 °C
